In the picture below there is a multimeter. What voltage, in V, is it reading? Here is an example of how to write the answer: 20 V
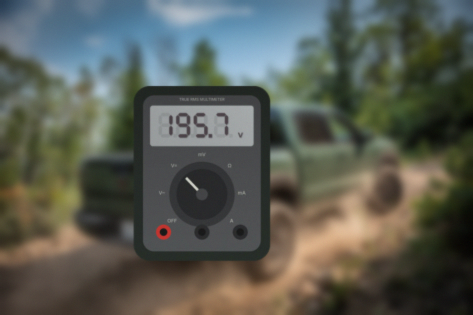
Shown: 195.7 V
